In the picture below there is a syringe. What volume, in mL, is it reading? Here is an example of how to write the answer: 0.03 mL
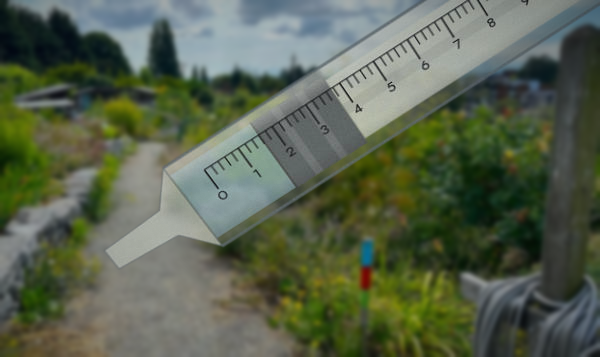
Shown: 1.6 mL
